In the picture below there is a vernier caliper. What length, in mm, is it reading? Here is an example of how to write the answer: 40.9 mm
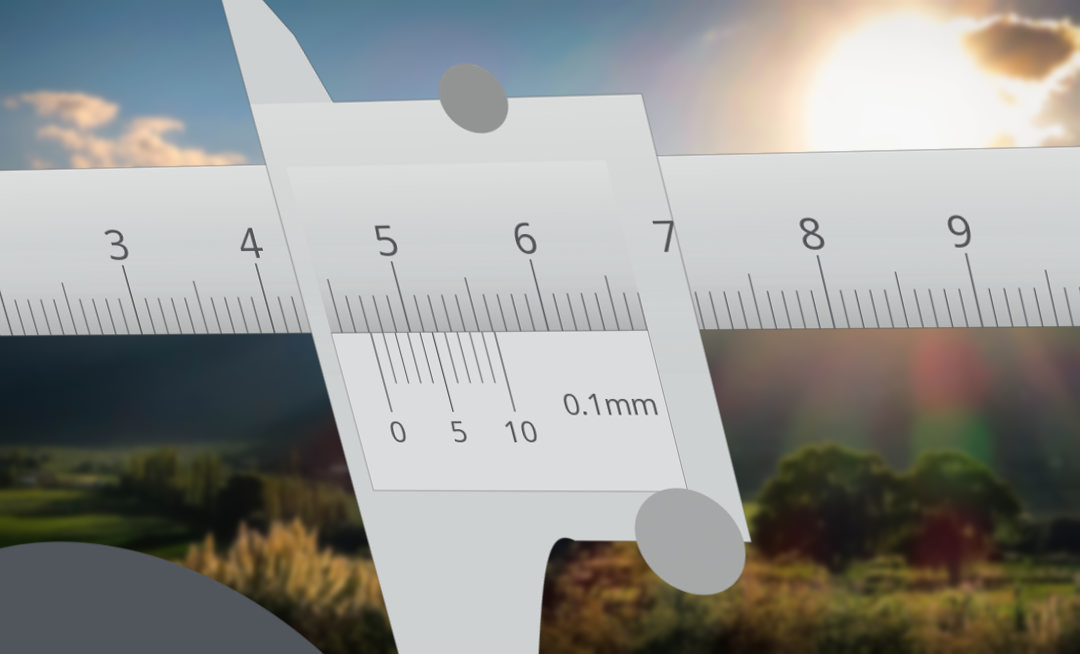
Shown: 47.1 mm
